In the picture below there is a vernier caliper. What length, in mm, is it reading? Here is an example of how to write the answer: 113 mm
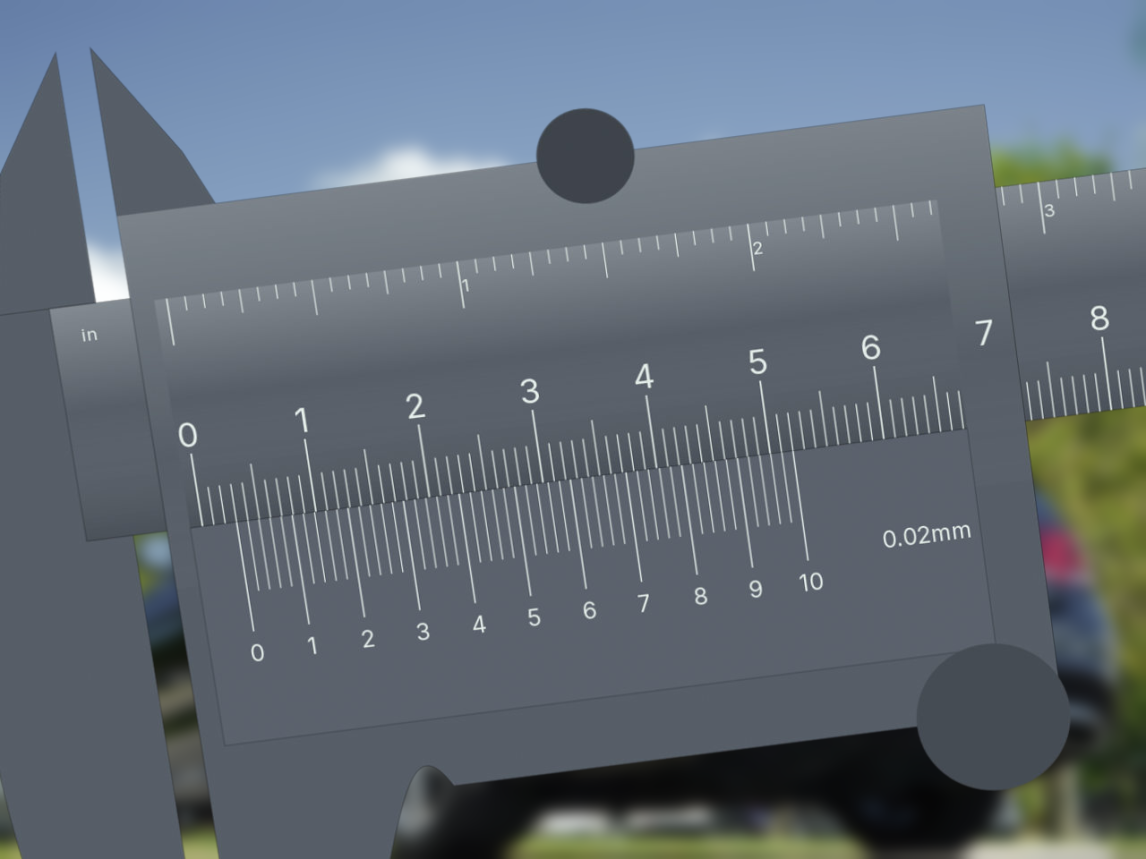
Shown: 3.0 mm
